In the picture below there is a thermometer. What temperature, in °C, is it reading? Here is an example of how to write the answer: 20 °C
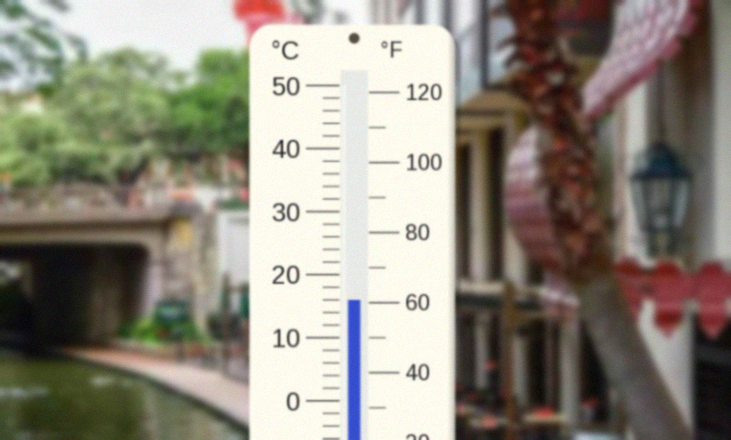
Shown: 16 °C
